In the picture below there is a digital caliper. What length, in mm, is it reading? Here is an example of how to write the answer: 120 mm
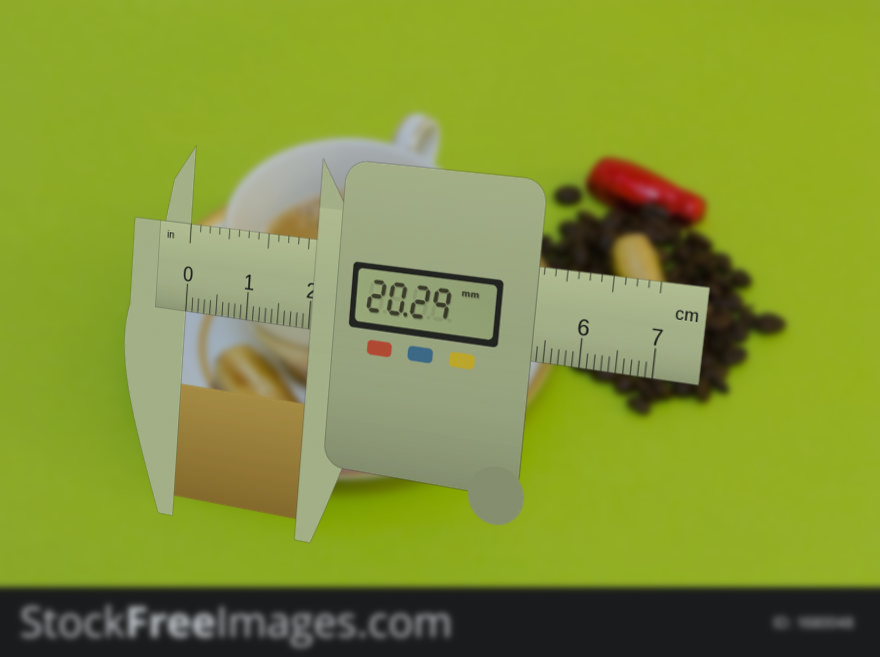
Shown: 20.29 mm
